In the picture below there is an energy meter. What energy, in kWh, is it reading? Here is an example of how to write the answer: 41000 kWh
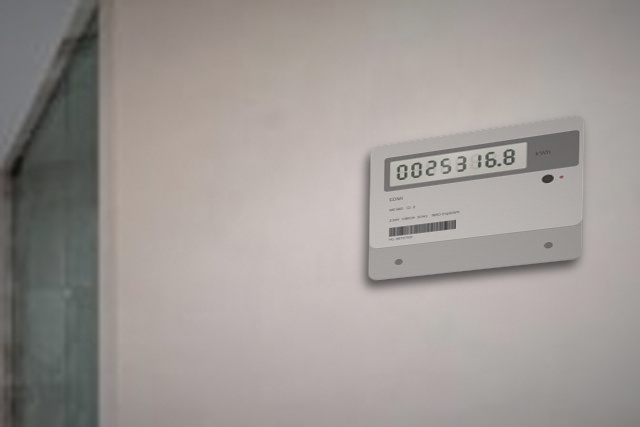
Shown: 25316.8 kWh
